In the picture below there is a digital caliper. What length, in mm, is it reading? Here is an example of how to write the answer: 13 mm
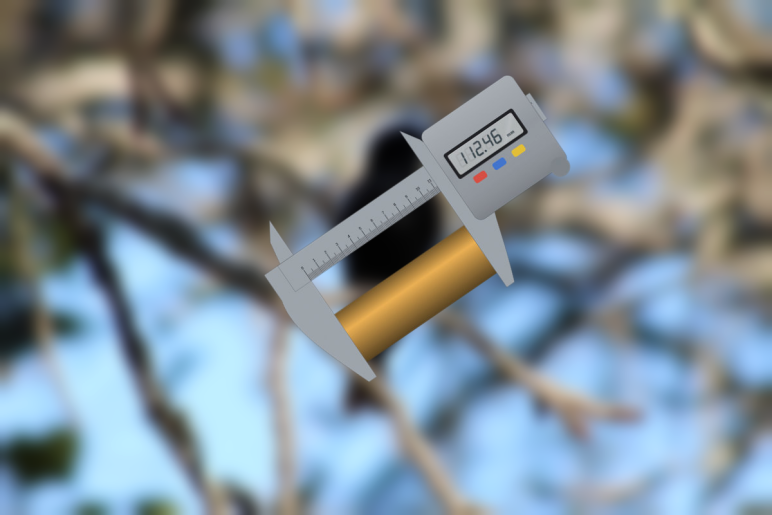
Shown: 112.46 mm
